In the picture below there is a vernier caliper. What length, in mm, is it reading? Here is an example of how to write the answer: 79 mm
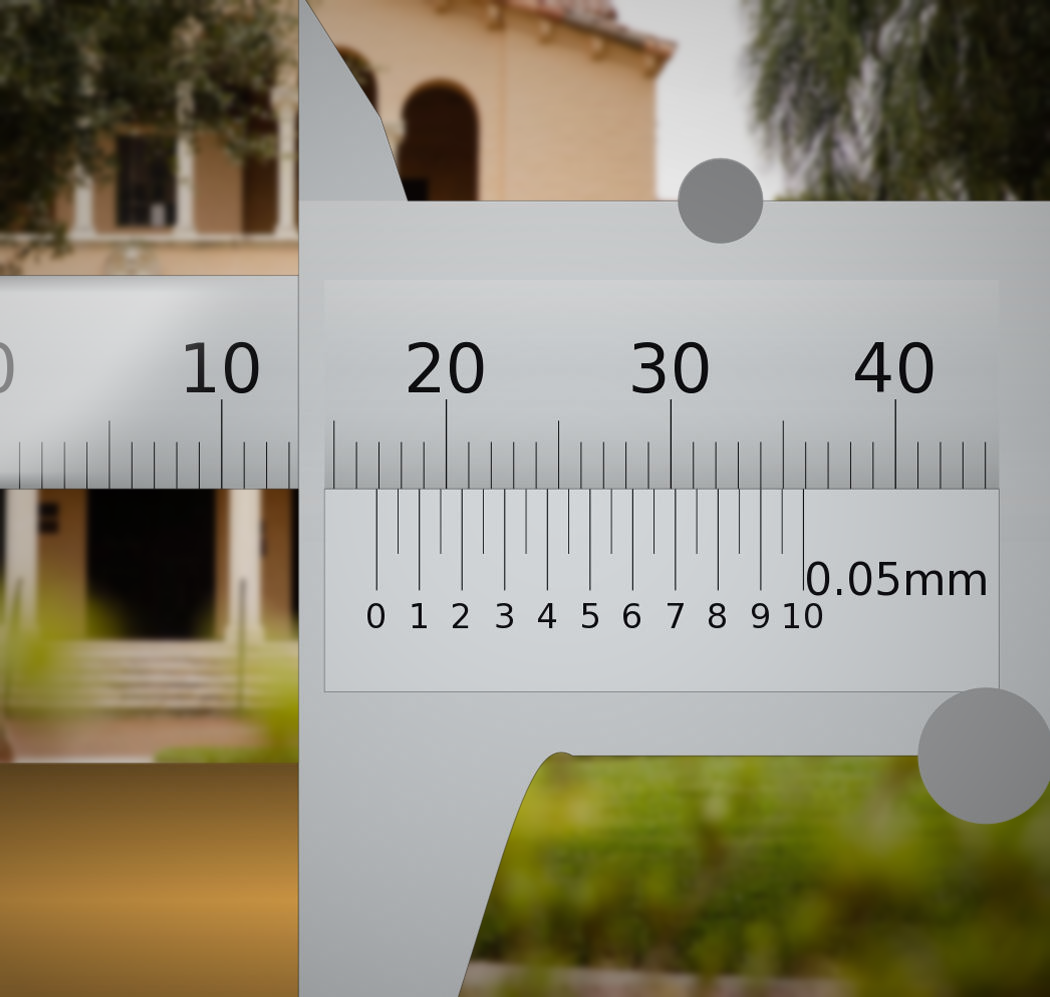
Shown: 16.9 mm
